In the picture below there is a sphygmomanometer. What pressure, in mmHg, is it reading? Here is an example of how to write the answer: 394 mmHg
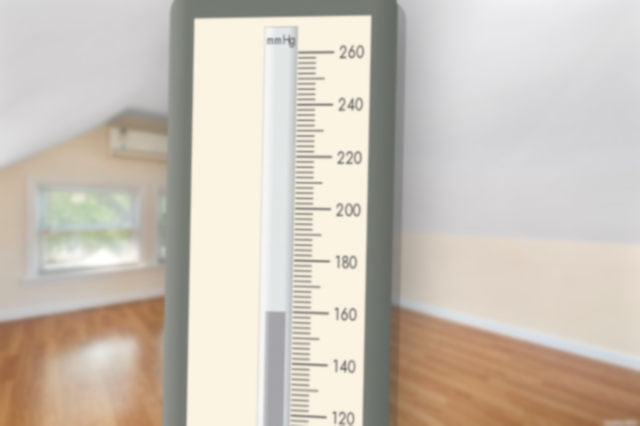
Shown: 160 mmHg
